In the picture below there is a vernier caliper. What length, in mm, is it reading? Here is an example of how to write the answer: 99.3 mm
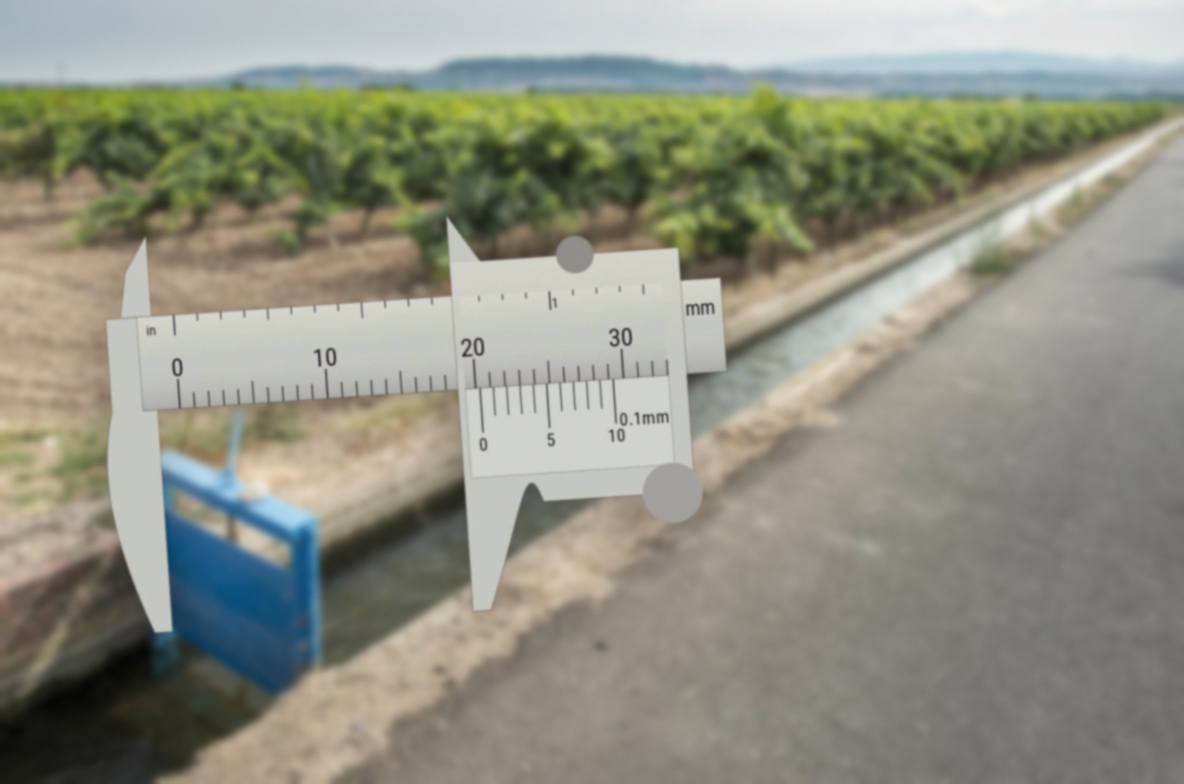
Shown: 20.3 mm
